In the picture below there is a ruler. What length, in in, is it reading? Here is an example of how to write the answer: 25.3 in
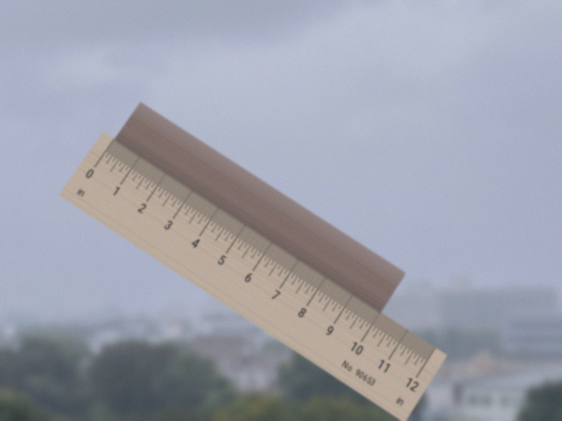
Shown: 10 in
